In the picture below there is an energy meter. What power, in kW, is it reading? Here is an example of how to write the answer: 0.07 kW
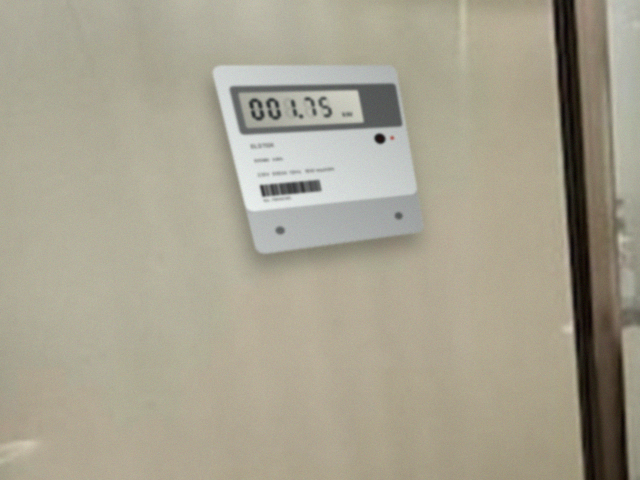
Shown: 1.75 kW
